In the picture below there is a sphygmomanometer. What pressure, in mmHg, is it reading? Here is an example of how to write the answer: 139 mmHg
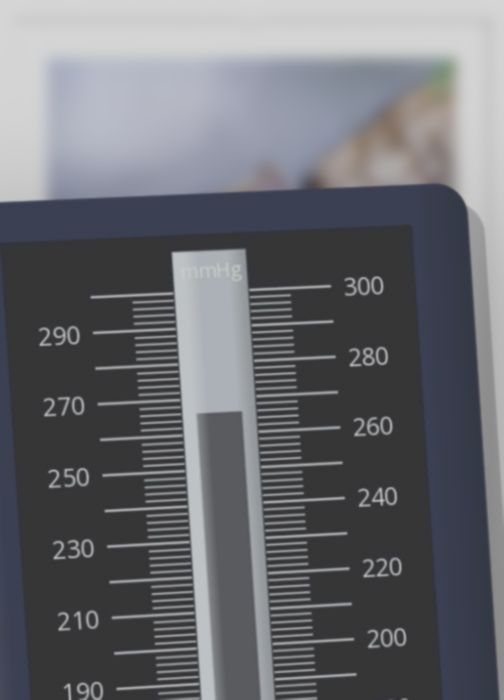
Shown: 266 mmHg
